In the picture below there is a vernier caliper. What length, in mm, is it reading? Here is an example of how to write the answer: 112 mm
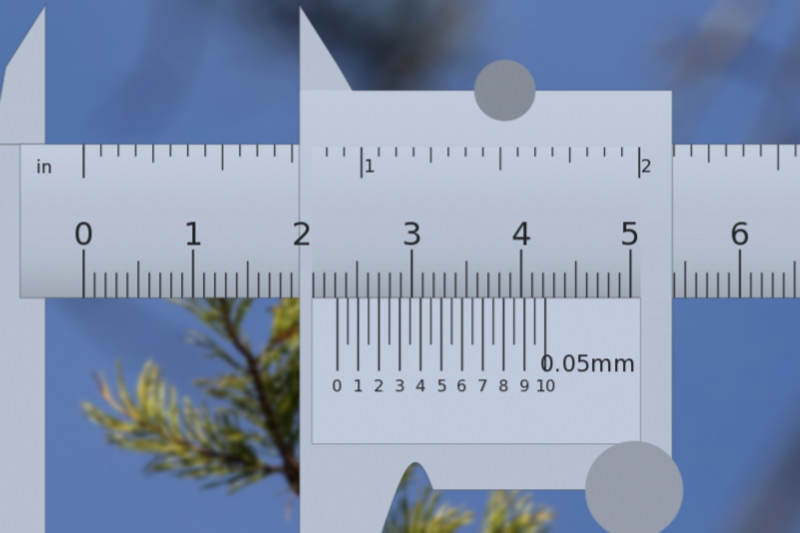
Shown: 23.2 mm
